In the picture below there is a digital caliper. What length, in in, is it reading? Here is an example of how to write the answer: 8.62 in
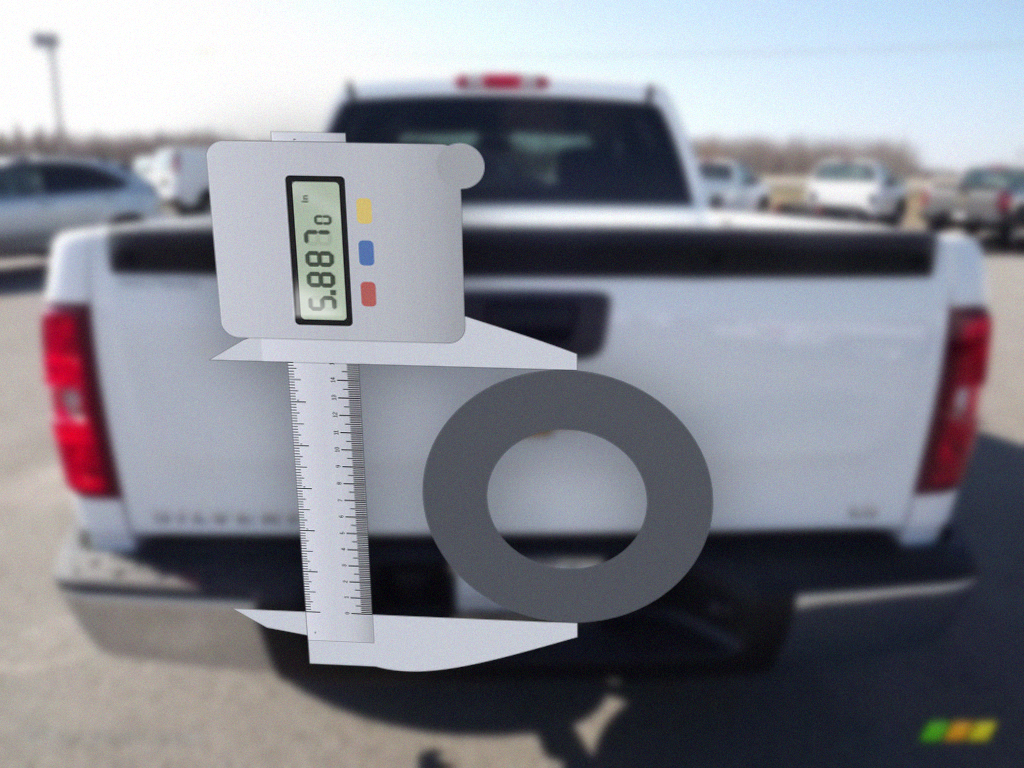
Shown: 5.8870 in
